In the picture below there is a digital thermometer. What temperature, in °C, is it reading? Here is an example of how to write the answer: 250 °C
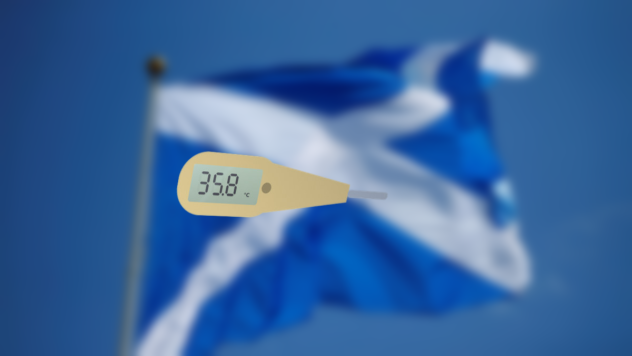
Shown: 35.8 °C
